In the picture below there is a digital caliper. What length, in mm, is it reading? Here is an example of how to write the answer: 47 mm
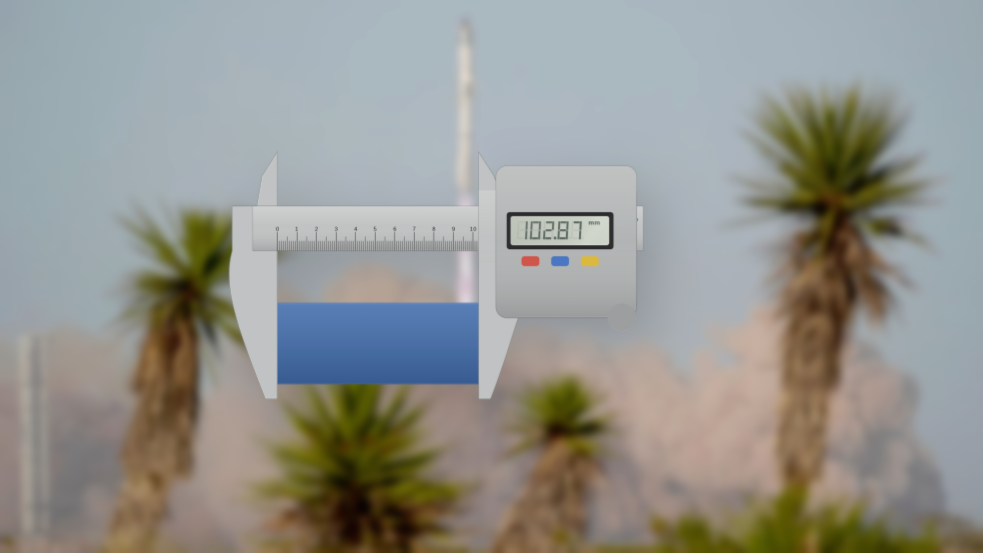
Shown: 102.87 mm
